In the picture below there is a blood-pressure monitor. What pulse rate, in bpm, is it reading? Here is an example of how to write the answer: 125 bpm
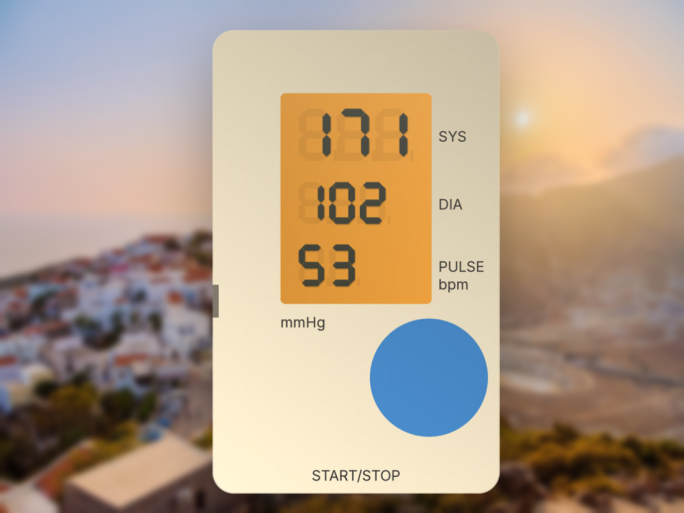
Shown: 53 bpm
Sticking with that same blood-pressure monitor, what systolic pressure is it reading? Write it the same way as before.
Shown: 171 mmHg
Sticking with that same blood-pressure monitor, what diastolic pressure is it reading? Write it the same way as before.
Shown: 102 mmHg
